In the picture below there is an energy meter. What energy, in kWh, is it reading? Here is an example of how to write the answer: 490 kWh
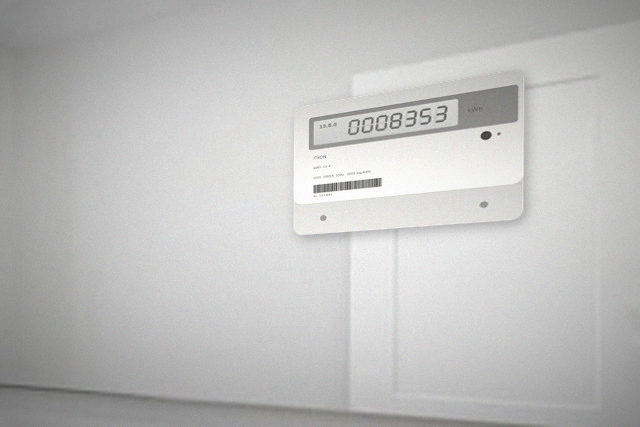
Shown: 8353 kWh
